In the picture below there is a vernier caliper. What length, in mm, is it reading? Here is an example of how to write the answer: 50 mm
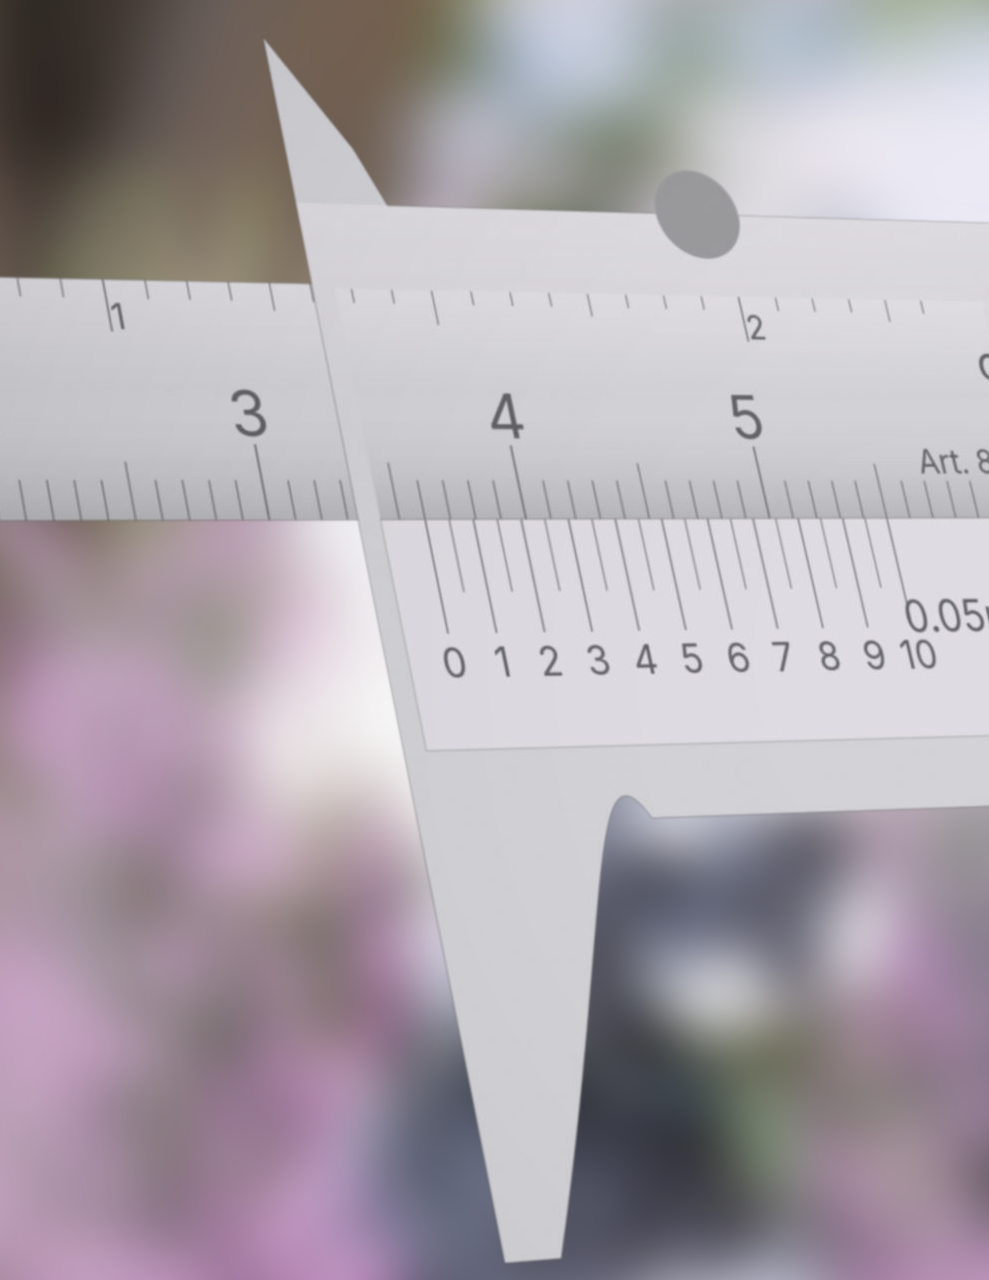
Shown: 36.0 mm
